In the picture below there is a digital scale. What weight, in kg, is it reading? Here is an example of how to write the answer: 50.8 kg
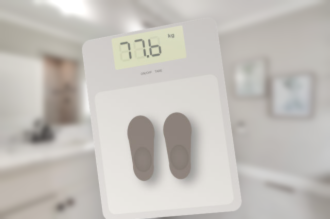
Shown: 77.6 kg
